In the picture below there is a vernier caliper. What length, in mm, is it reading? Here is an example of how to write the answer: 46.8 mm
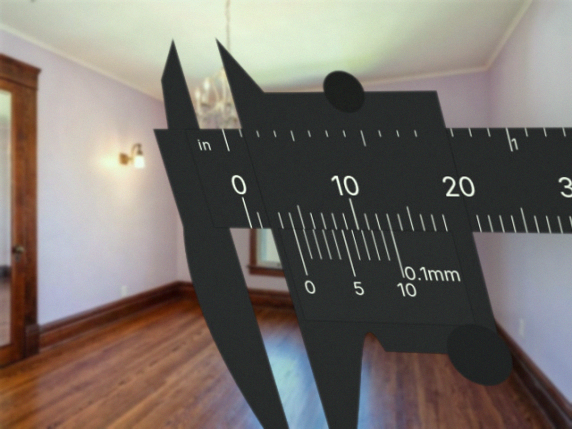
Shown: 4.0 mm
